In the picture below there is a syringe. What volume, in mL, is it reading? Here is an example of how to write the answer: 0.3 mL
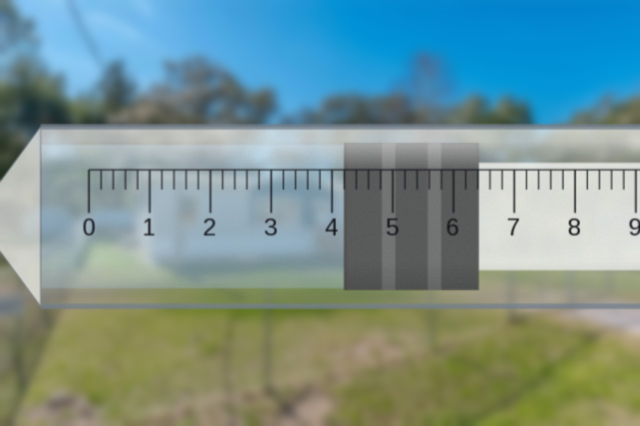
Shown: 4.2 mL
